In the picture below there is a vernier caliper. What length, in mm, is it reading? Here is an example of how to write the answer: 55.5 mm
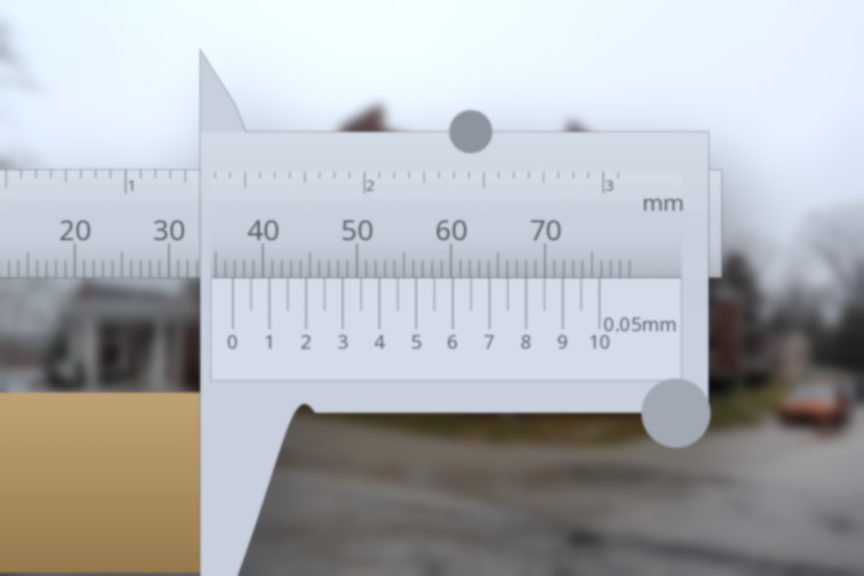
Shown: 36.8 mm
